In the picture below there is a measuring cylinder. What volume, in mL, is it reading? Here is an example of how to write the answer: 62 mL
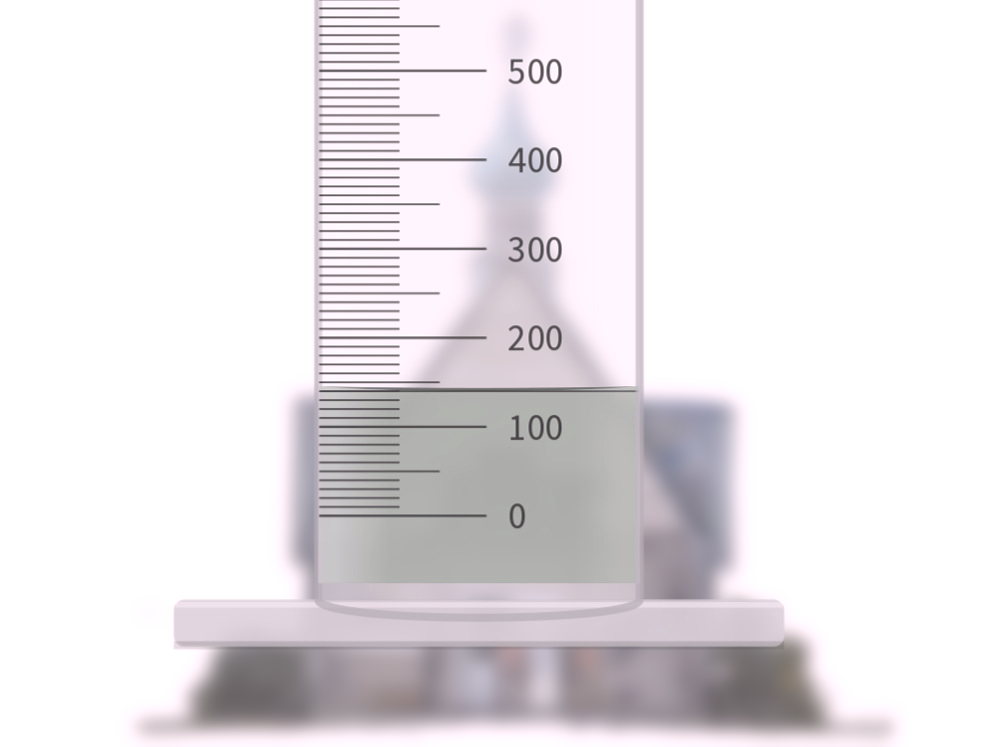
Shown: 140 mL
